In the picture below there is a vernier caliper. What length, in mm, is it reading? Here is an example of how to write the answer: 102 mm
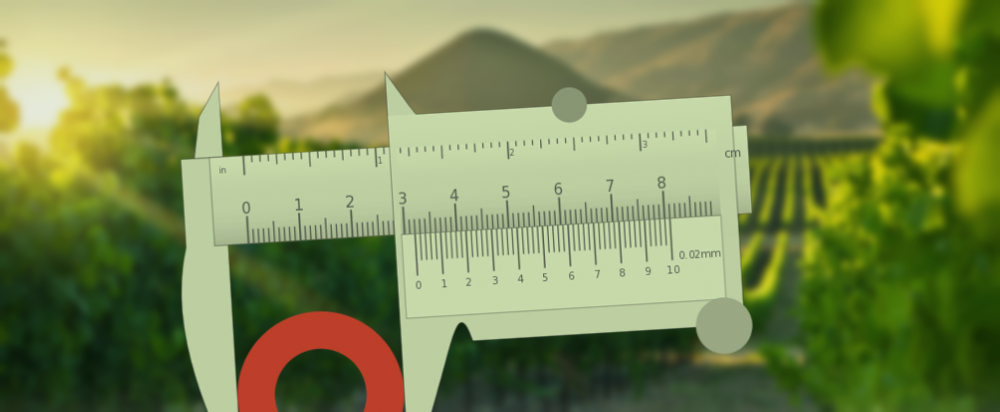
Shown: 32.0 mm
